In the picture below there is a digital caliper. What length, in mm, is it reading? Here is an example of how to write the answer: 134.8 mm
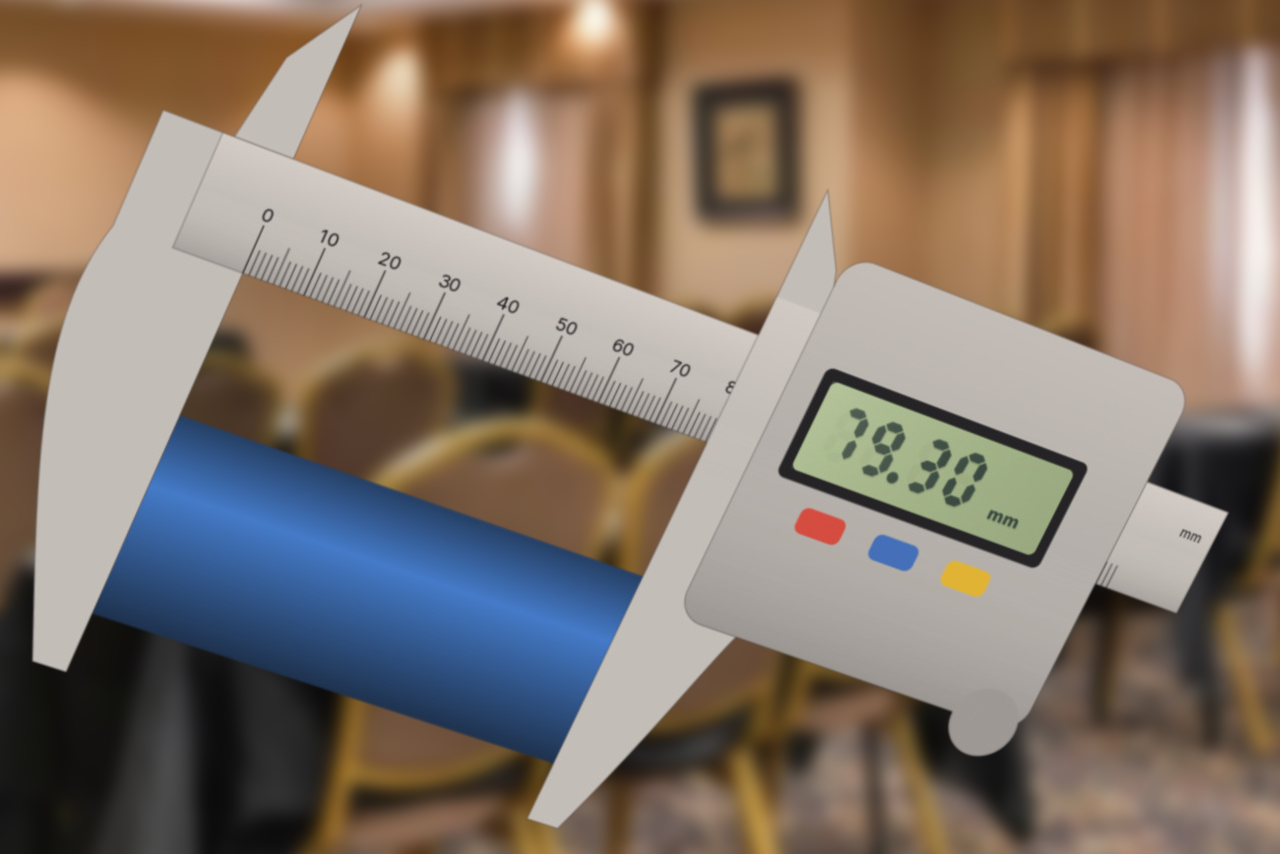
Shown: 79.30 mm
